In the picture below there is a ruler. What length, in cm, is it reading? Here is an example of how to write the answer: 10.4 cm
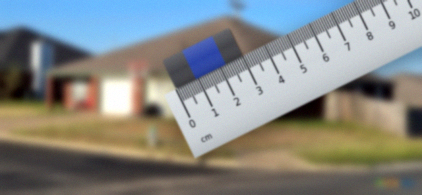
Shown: 3 cm
